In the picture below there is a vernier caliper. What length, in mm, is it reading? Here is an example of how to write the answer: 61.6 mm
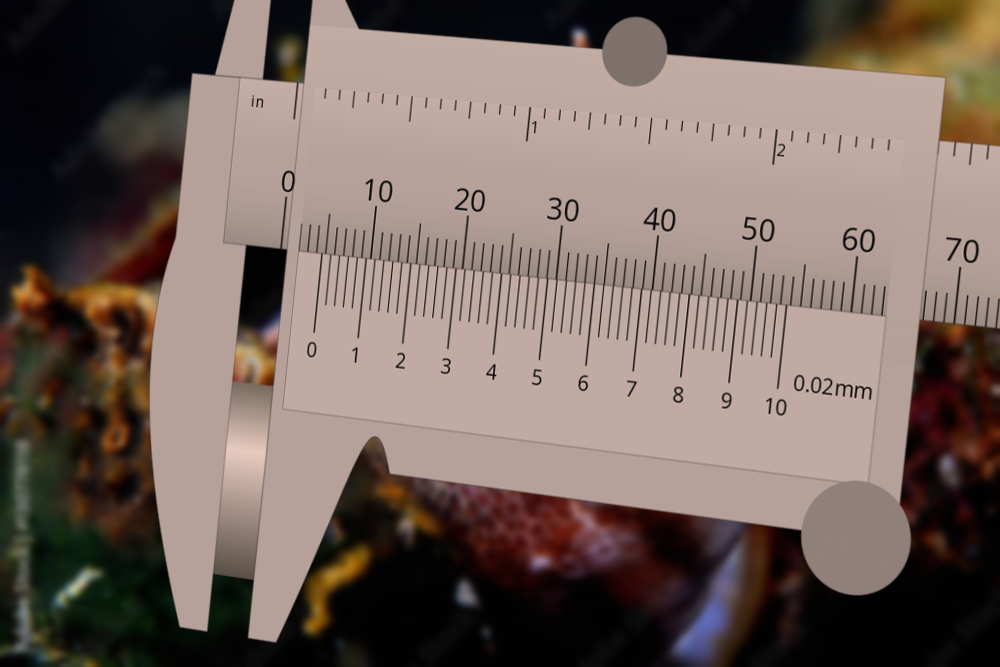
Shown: 4.6 mm
